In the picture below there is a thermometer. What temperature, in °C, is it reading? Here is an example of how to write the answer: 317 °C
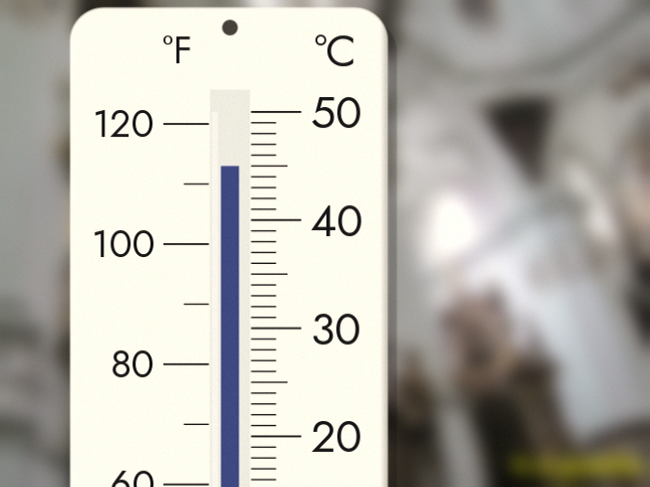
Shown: 45 °C
